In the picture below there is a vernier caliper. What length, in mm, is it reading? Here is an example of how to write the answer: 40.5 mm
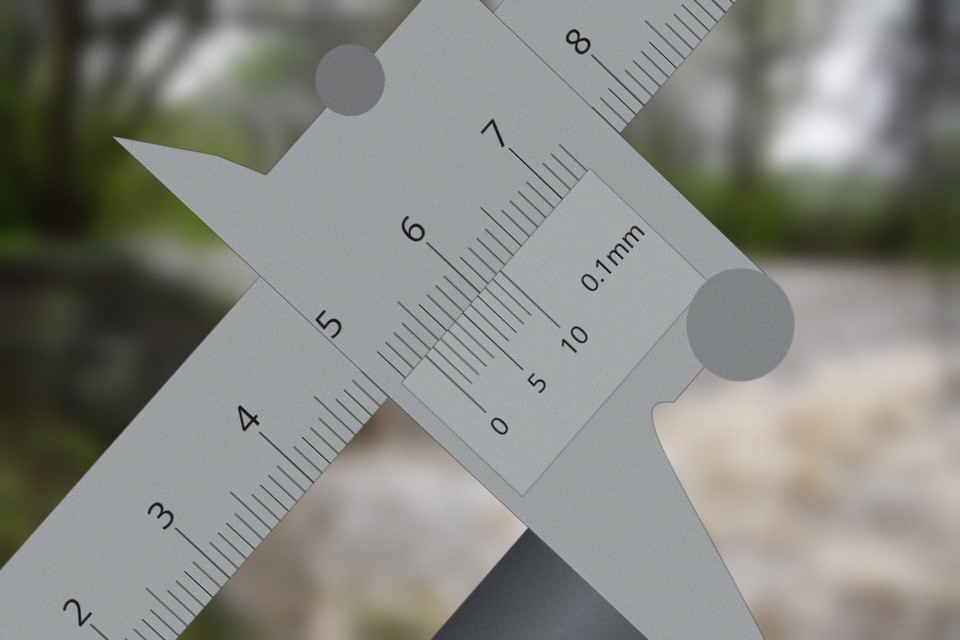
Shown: 53.4 mm
